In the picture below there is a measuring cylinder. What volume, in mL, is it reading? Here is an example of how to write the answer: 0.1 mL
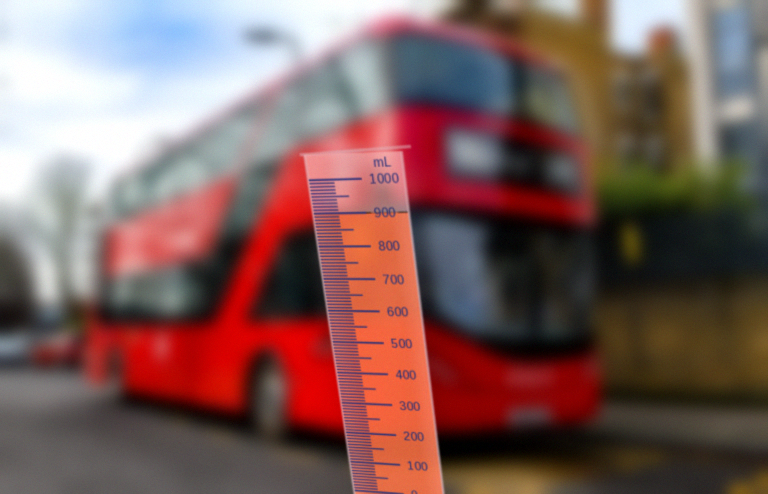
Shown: 900 mL
